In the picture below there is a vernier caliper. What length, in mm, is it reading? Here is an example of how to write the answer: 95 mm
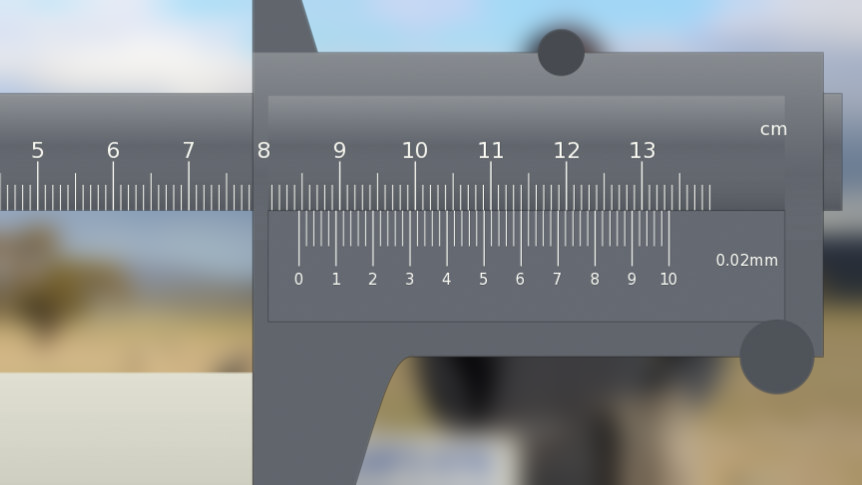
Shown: 84.6 mm
